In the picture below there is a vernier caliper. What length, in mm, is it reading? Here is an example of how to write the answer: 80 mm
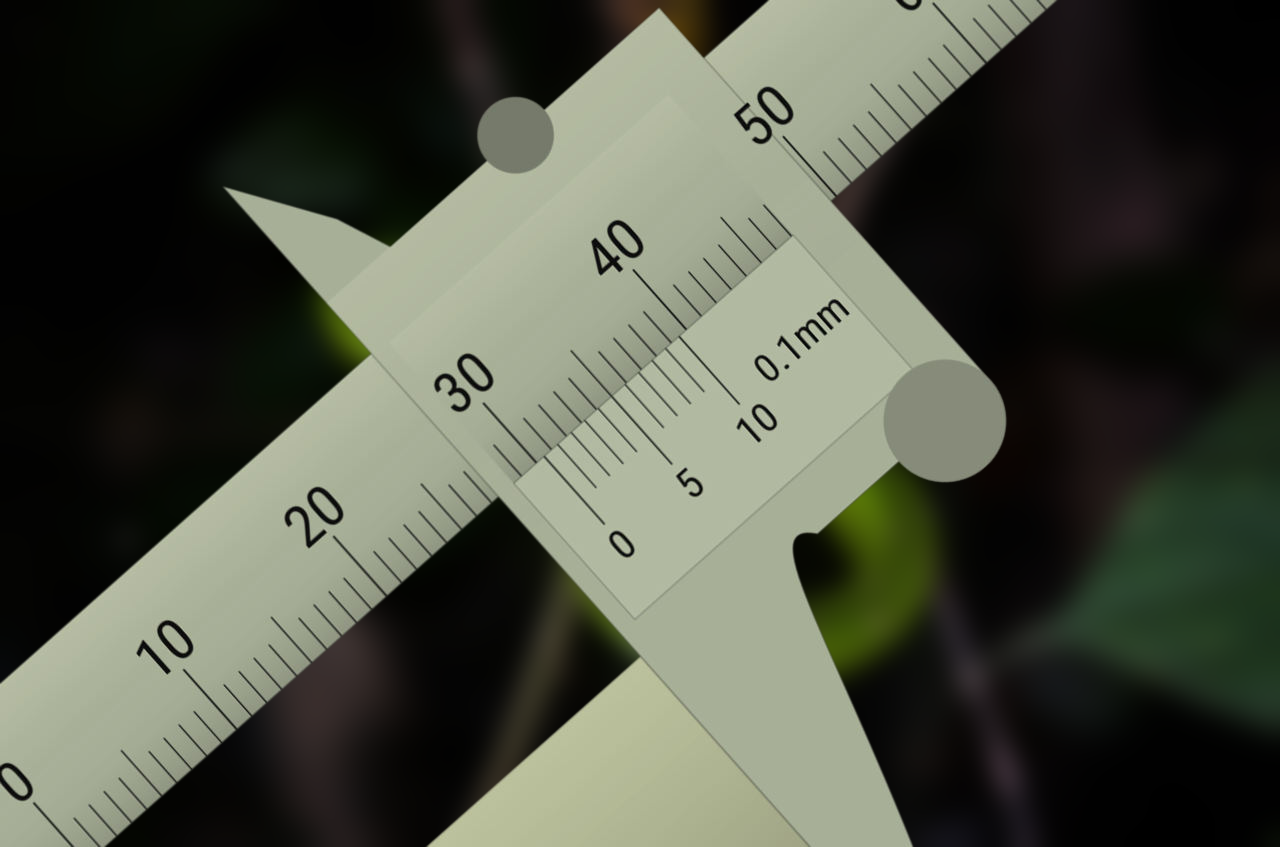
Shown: 30.5 mm
